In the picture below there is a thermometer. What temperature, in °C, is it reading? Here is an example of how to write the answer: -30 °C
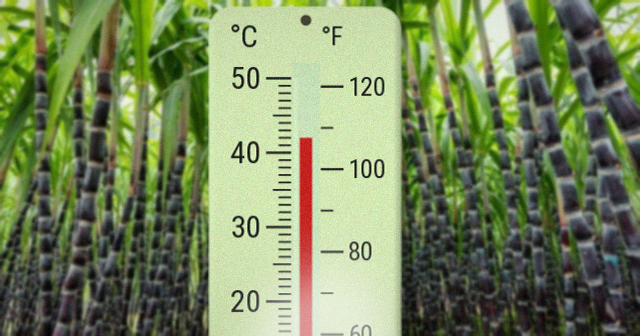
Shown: 42 °C
